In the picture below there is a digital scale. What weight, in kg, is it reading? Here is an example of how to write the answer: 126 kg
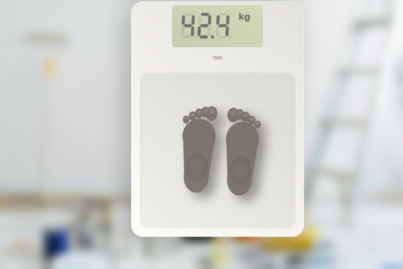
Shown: 42.4 kg
